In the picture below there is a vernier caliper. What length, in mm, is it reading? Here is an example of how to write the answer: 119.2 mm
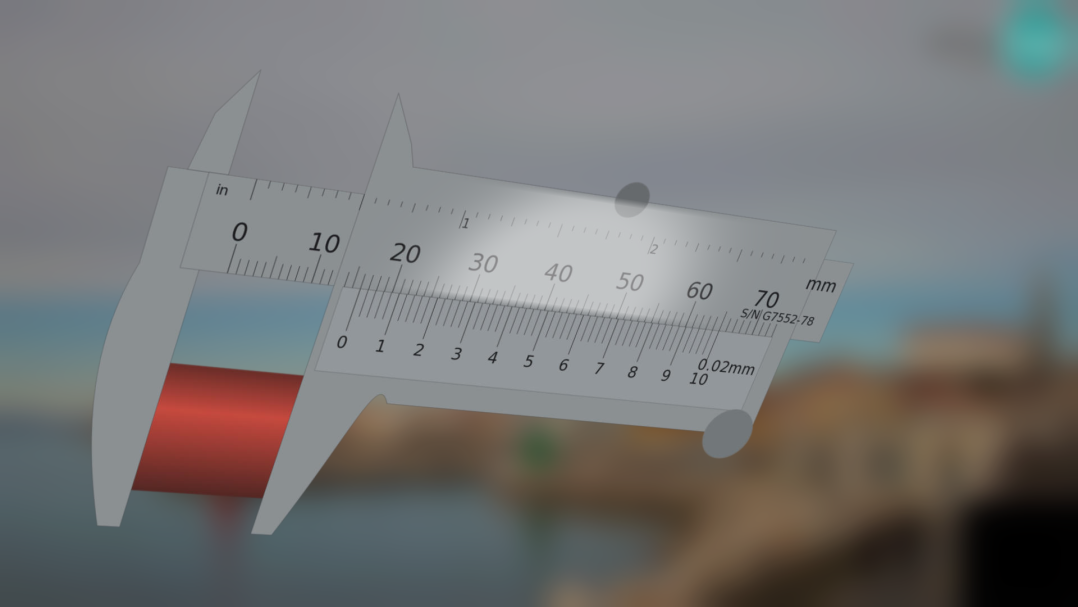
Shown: 16.0 mm
